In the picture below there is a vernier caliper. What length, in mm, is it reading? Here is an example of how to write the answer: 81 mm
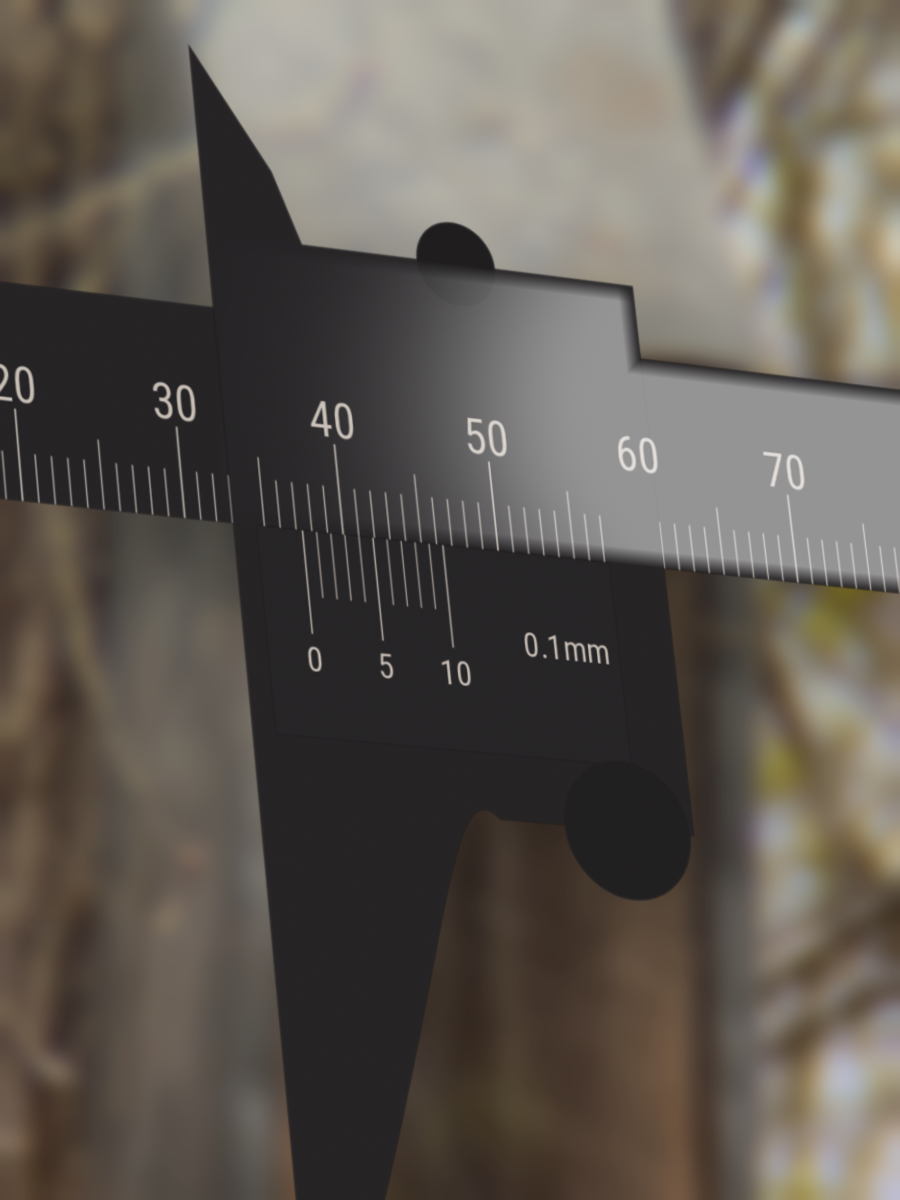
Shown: 37.4 mm
